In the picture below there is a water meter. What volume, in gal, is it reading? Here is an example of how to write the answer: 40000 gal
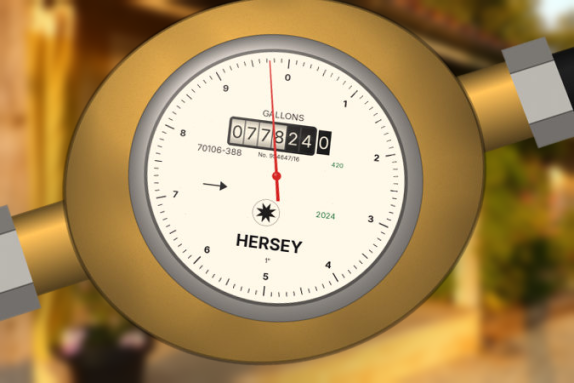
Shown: 778239.7 gal
